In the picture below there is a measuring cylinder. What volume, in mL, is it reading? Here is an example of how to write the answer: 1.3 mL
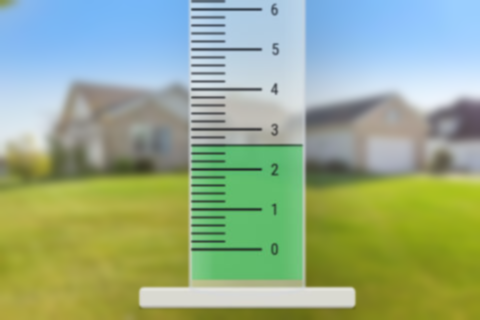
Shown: 2.6 mL
